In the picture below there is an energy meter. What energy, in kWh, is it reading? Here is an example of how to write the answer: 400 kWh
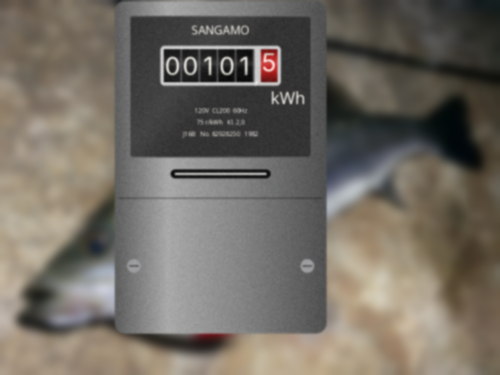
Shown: 101.5 kWh
